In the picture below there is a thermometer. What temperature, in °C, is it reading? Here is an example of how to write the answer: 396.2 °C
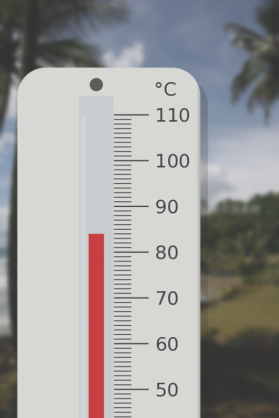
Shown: 84 °C
